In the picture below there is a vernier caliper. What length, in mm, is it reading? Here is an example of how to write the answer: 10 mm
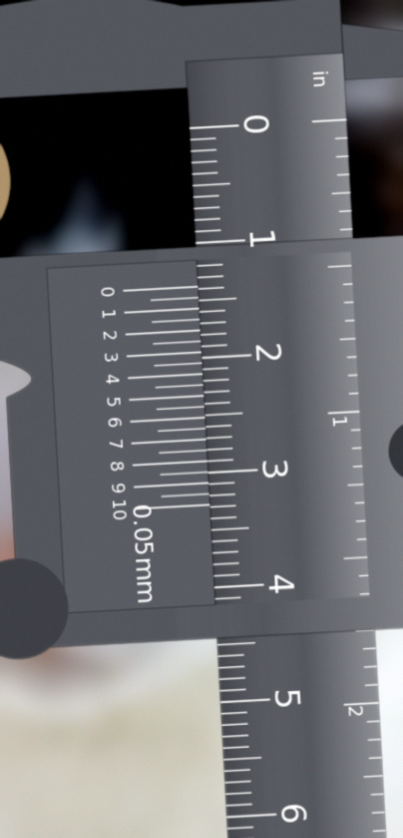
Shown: 13.8 mm
